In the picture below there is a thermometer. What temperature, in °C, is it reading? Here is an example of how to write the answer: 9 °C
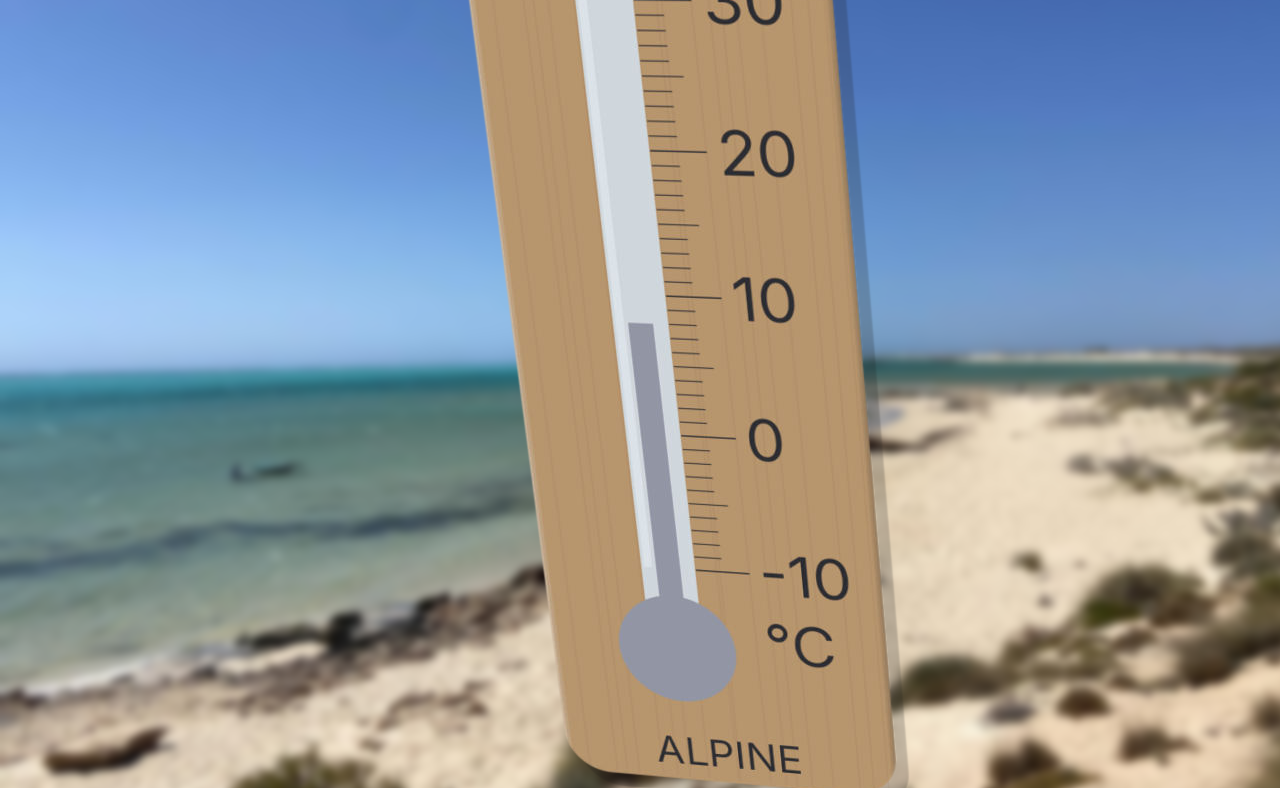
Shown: 8 °C
